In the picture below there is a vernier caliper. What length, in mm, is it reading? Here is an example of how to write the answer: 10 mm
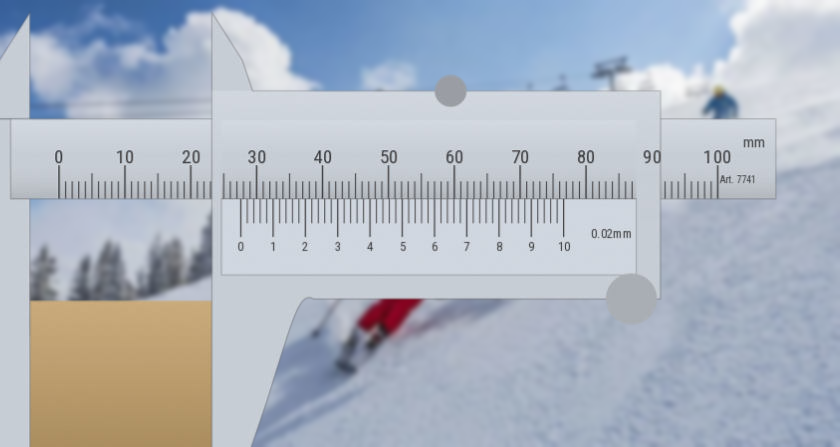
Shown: 27.6 mm
